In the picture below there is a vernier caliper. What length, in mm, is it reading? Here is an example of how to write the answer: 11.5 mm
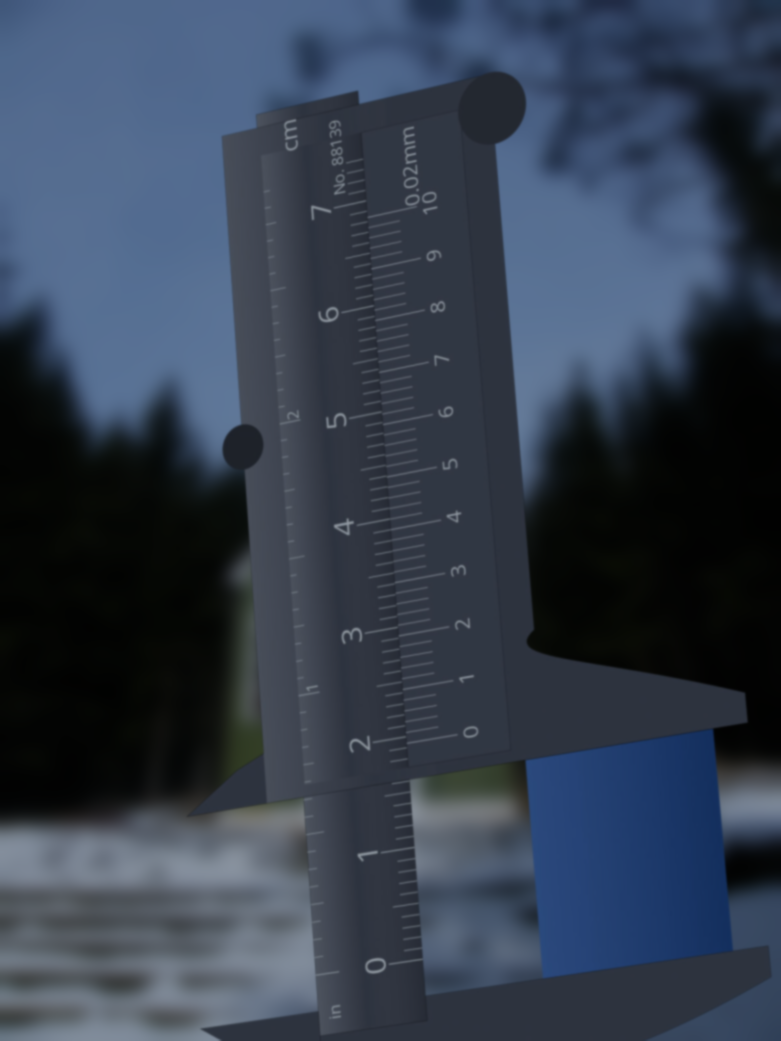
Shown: 19.4 mm
